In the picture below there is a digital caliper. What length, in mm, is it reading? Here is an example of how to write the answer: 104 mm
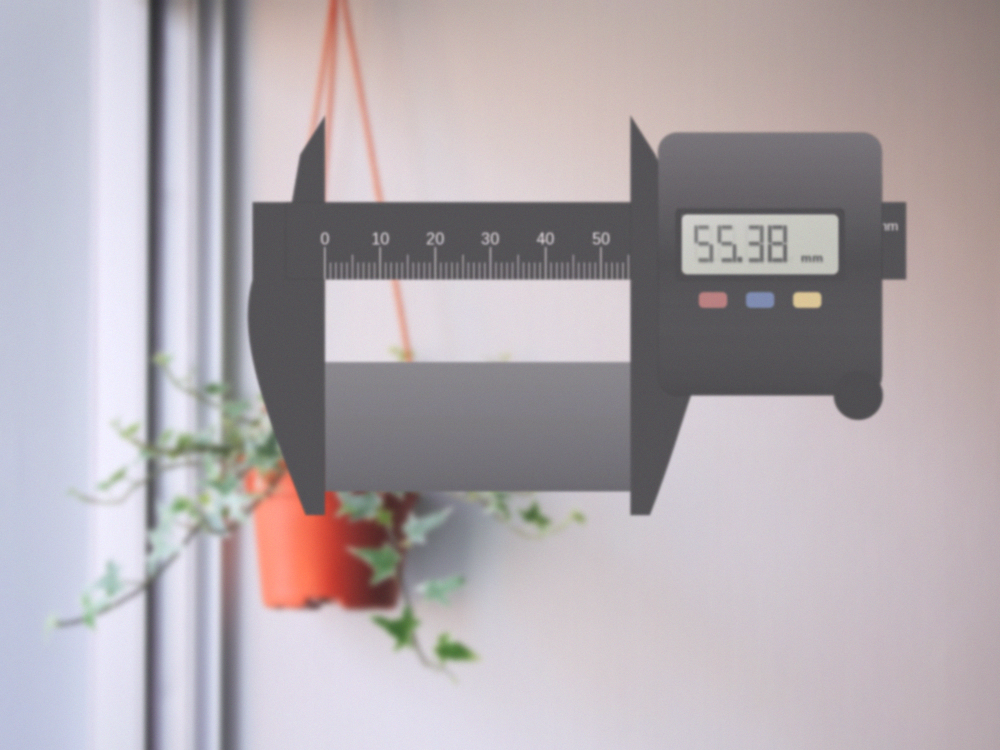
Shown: 55.38 mm
